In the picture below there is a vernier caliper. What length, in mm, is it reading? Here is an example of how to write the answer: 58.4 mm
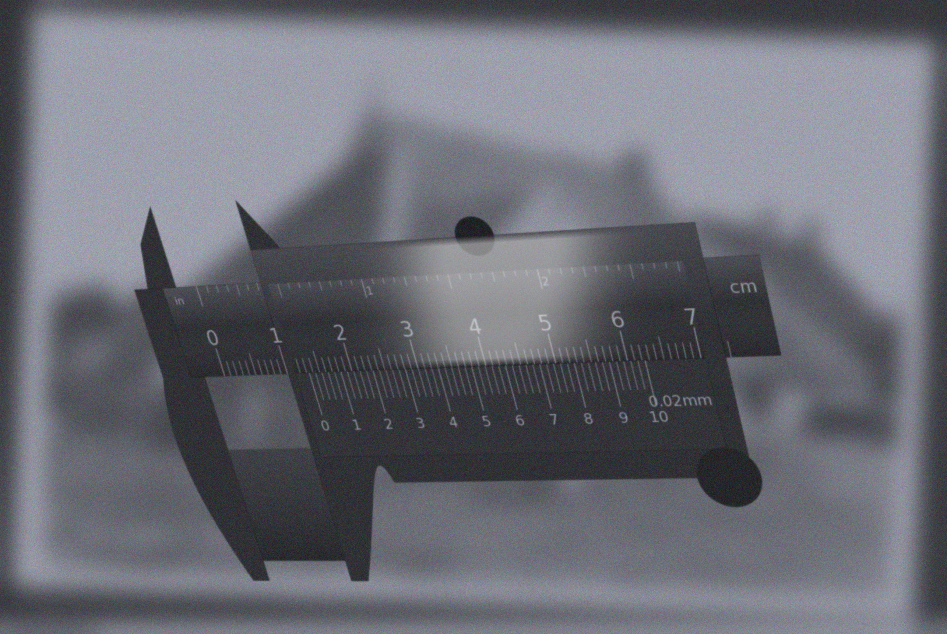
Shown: 13.4 mm
